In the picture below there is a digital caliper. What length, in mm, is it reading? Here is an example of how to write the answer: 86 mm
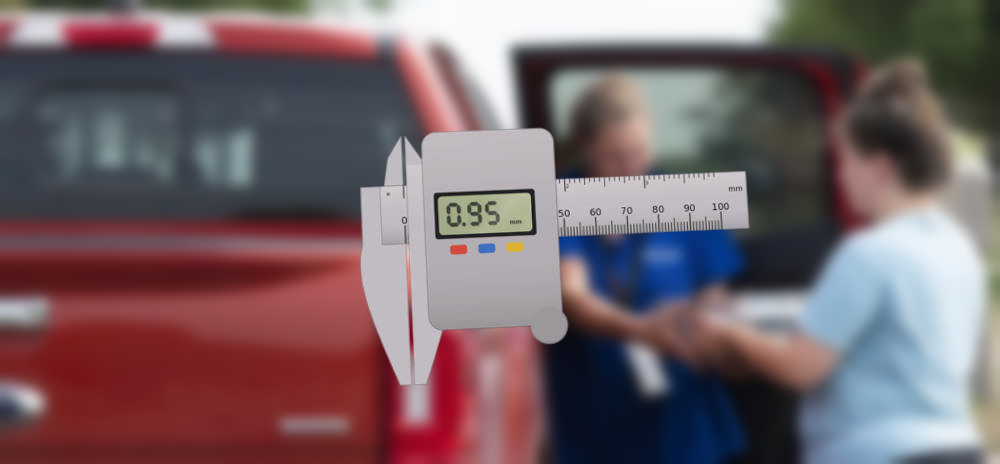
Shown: 0.95 mm
